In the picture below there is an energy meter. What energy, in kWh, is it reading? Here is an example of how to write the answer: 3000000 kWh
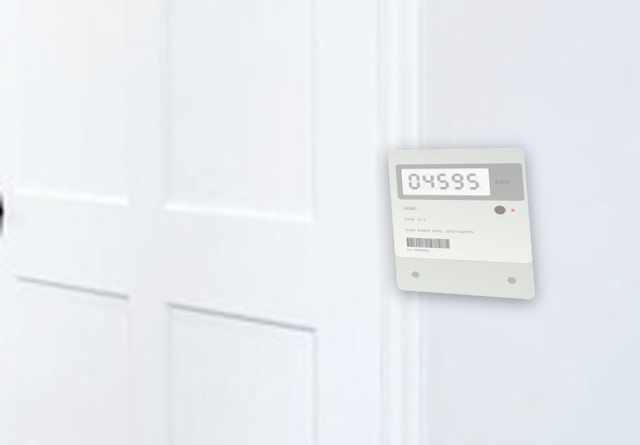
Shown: 4595 kWh
